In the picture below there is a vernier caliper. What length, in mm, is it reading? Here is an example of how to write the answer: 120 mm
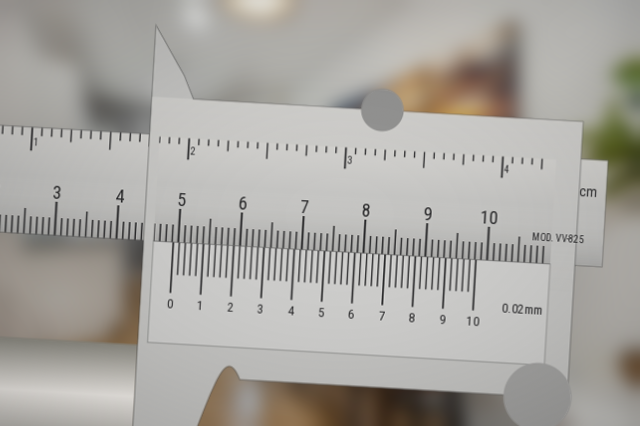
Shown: 49.2 mm
